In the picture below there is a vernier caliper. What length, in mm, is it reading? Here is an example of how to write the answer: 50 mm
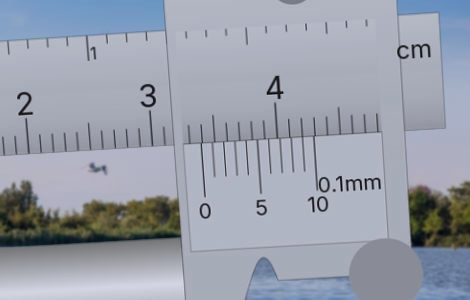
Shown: 33.9 mm
